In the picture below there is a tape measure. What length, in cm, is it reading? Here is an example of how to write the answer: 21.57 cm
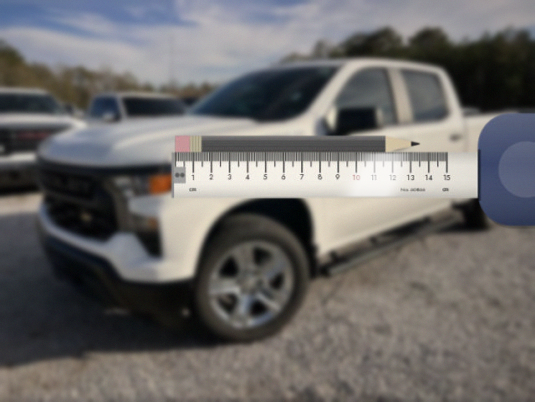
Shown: 13.5 cm
